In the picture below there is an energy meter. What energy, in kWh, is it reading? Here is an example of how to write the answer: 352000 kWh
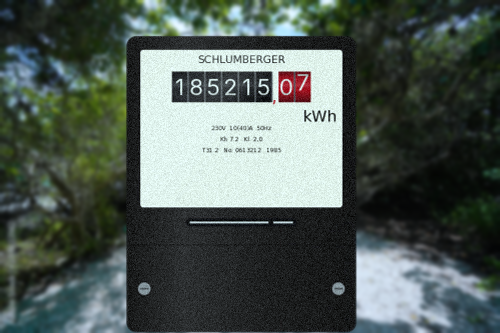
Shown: 185215.07 kWh
